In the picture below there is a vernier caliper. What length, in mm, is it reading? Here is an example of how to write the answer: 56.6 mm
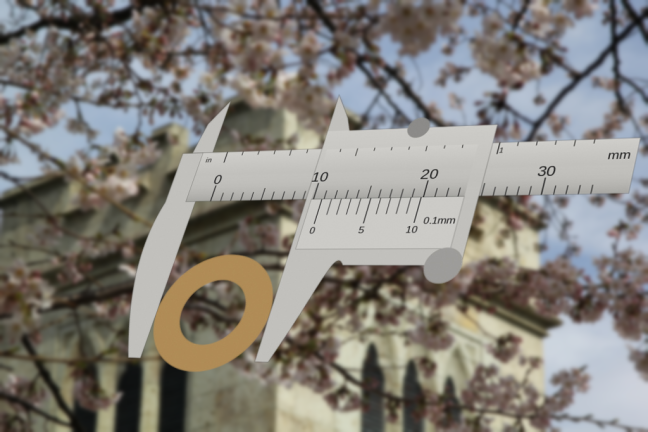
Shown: 10.8 mm
